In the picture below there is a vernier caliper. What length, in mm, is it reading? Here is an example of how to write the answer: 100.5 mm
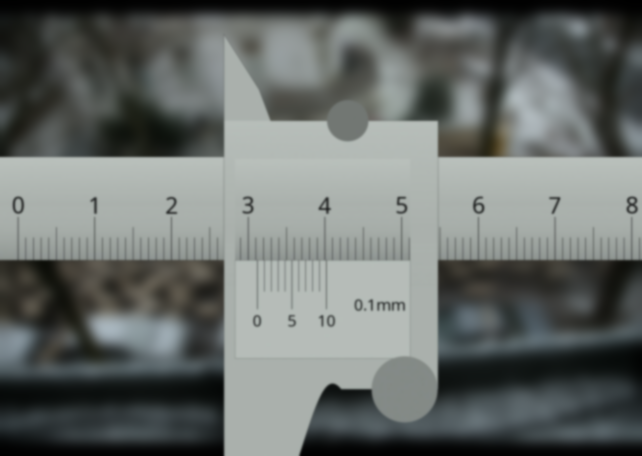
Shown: 31.2 mm
